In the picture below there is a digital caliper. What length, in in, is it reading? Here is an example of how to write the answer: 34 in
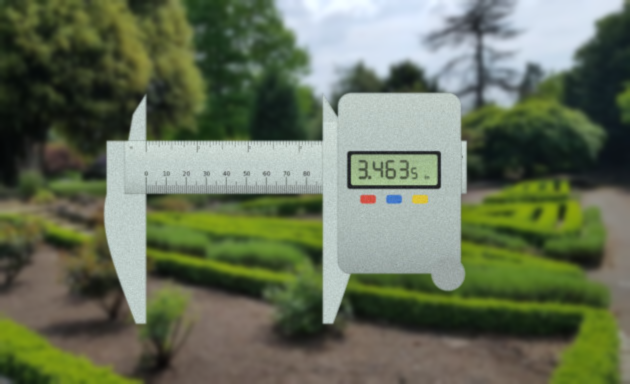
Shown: 3.4635 in
